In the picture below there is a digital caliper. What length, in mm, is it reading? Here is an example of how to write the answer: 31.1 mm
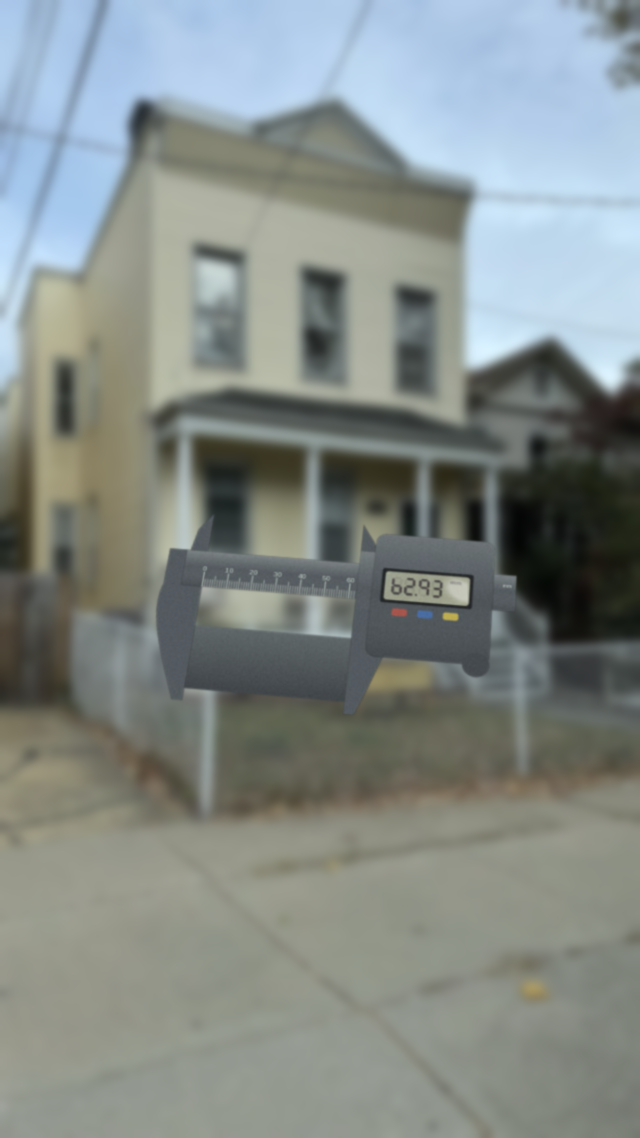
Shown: 62.93 mm
